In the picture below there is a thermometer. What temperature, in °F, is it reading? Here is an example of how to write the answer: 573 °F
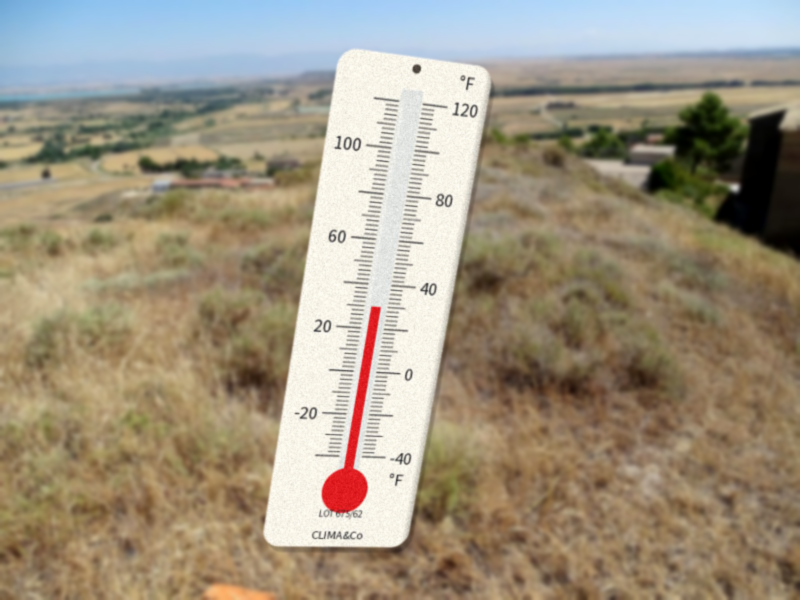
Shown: 30 °F
